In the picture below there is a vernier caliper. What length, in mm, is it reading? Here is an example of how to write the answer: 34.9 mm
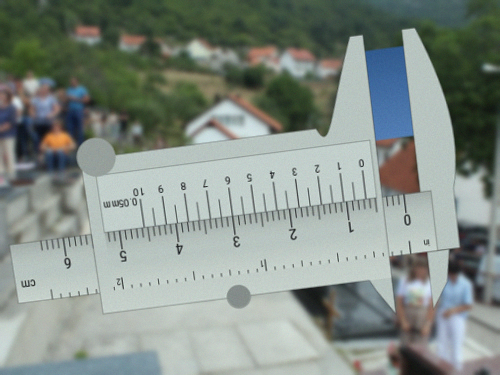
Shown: 6.6 mm
